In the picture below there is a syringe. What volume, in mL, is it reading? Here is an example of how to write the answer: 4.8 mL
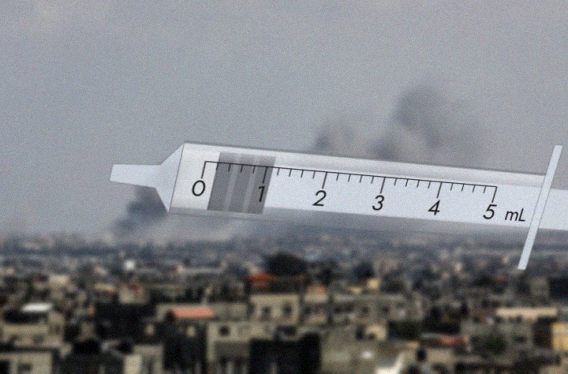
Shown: 0.2 mL
